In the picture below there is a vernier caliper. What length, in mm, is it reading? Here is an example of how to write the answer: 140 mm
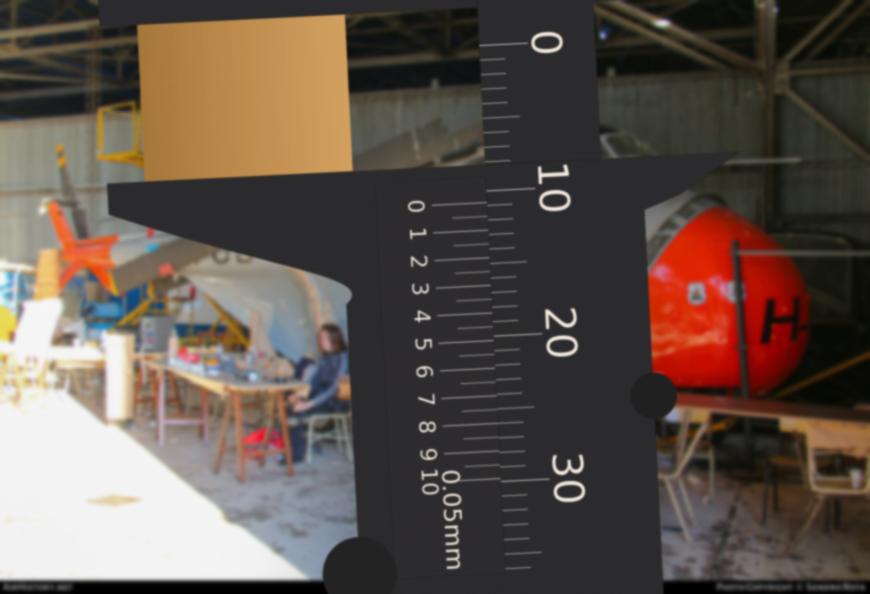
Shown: 10.8 mm
